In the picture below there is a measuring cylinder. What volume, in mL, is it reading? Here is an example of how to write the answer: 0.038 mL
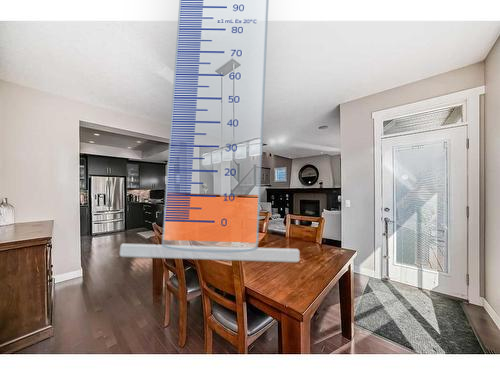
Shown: 10 mL
